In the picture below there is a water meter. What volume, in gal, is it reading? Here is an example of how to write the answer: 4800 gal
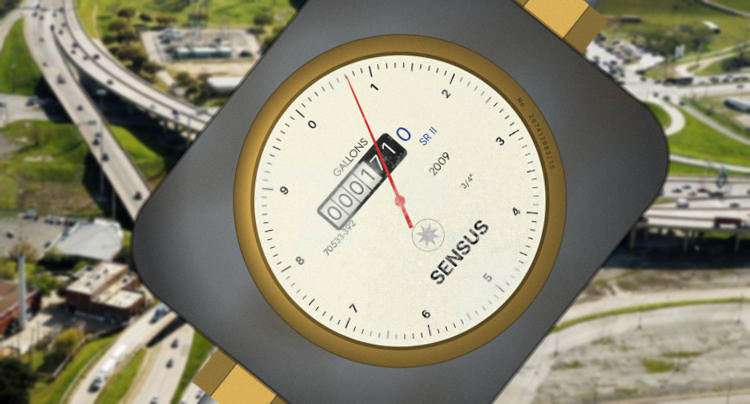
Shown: 1710.7 gal
